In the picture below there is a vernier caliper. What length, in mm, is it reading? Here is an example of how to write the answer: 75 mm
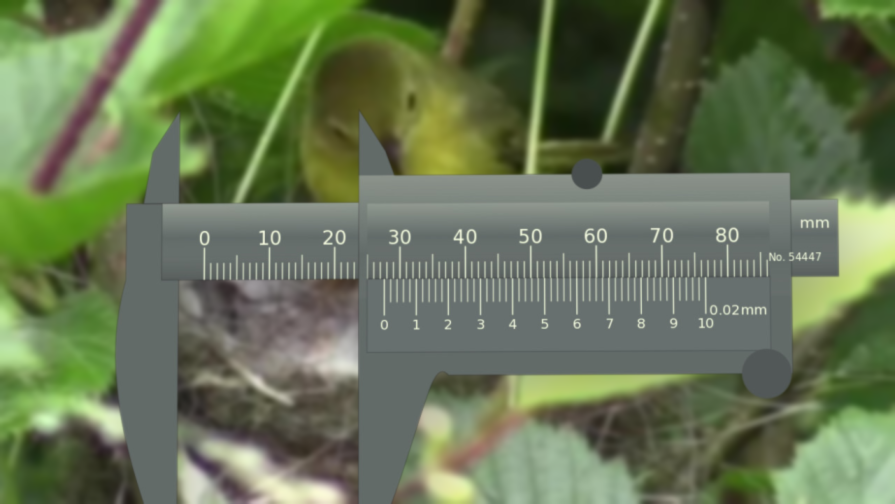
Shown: 27.6 mm
